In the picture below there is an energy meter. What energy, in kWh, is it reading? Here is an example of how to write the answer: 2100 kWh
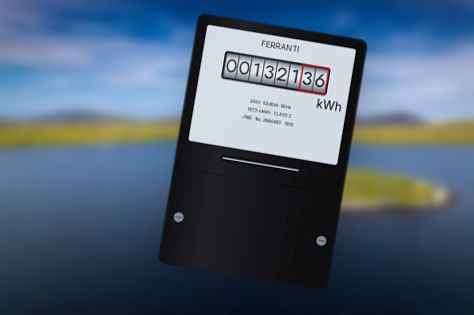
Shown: 1321.36 kWh
